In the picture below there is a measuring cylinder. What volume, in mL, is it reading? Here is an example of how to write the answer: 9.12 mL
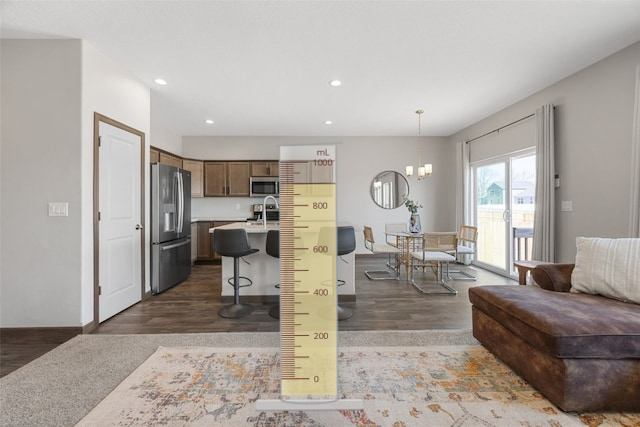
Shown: 900 mL
